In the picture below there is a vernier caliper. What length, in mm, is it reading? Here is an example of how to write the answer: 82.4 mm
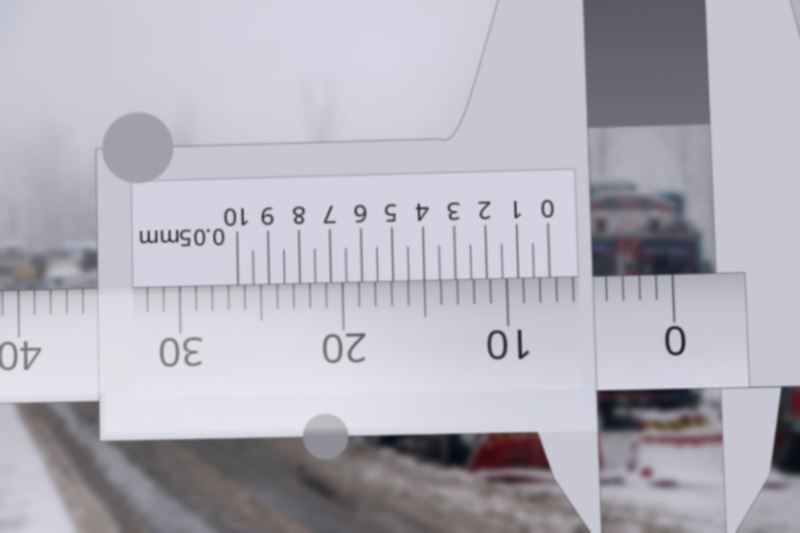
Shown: 7.4 mm
